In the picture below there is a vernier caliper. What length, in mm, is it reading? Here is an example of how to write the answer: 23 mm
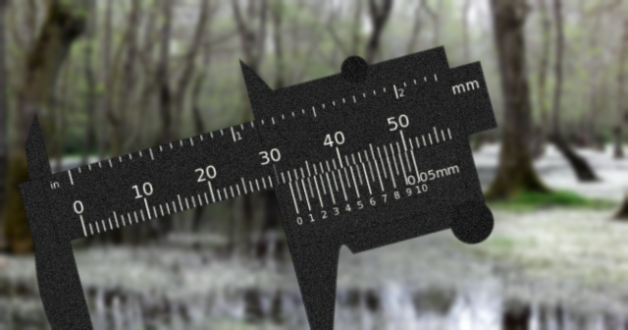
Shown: 31.8 mm
